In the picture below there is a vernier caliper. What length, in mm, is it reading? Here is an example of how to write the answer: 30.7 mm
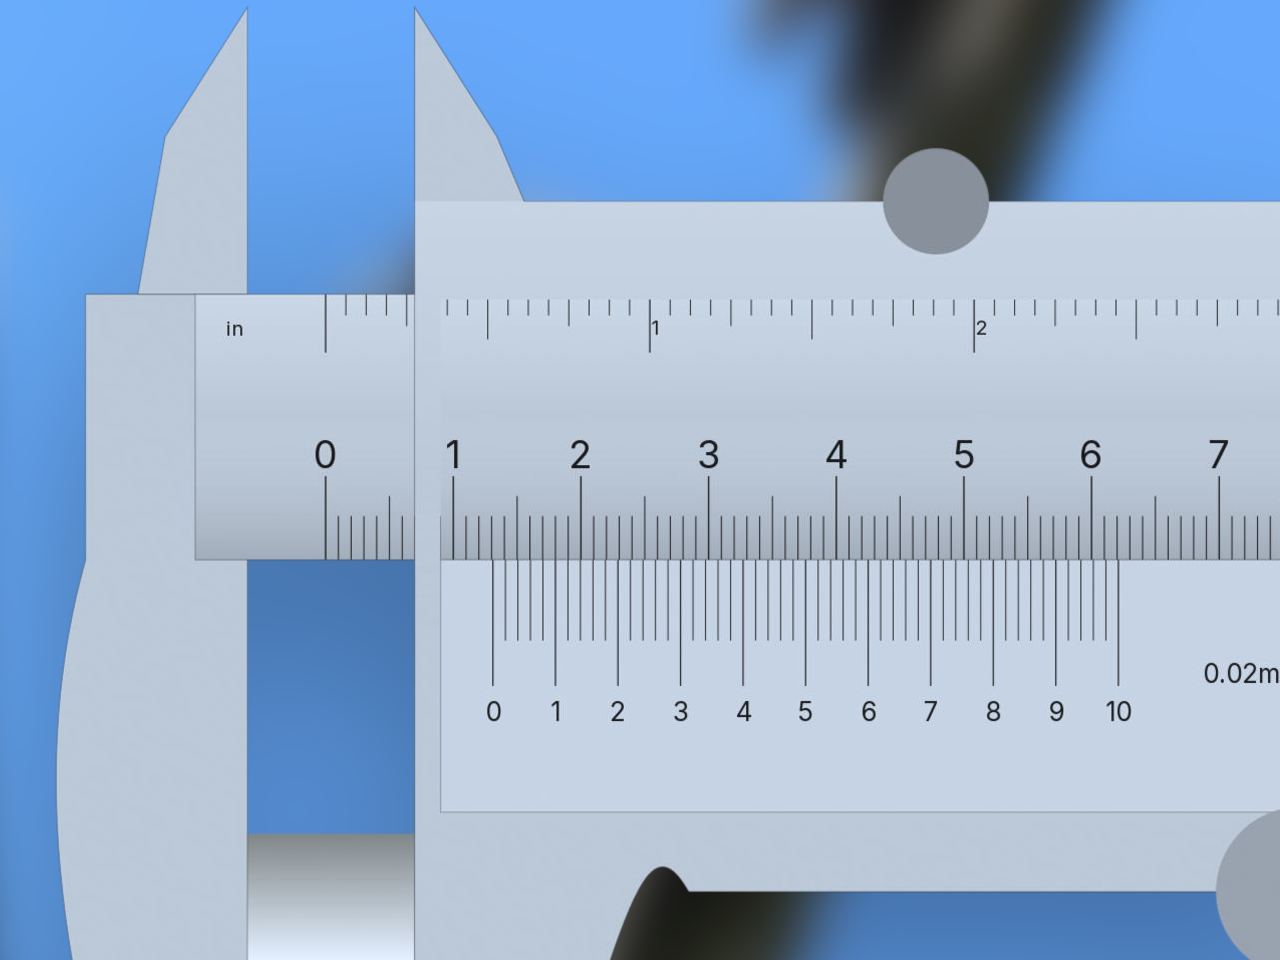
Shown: 13.1 mm
